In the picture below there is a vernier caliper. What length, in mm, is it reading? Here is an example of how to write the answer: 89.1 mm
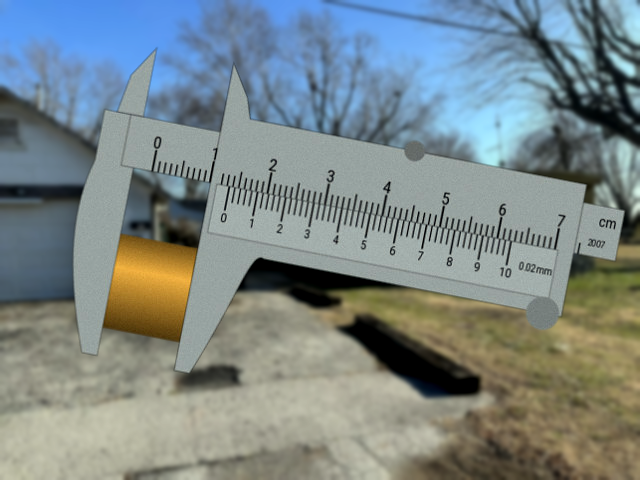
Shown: 13.4 mm
